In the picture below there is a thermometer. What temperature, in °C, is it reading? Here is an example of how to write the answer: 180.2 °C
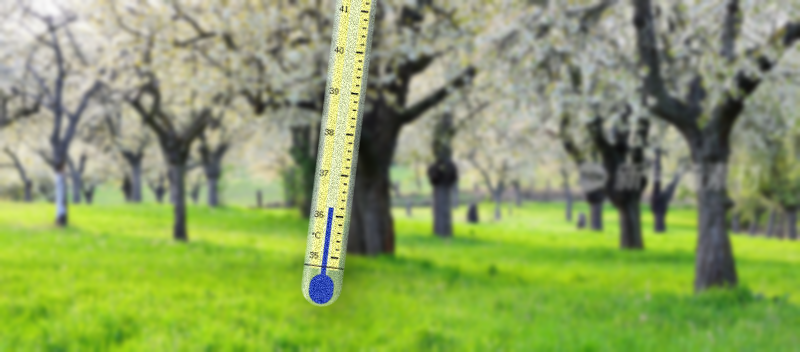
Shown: 36.2 °C
